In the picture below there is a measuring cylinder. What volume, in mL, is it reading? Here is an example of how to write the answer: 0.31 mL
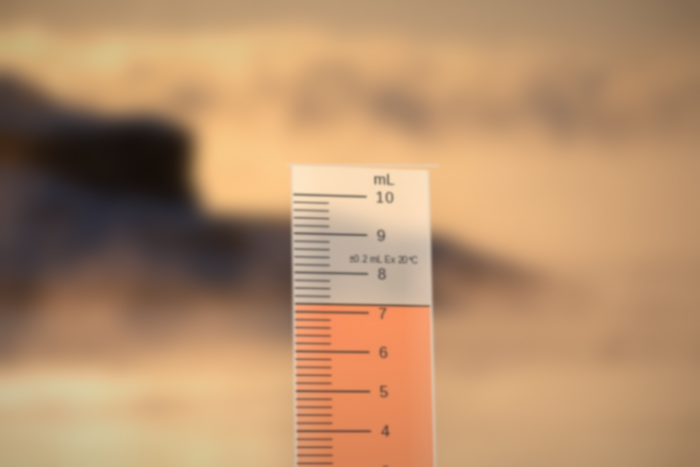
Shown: 7.2 mL
